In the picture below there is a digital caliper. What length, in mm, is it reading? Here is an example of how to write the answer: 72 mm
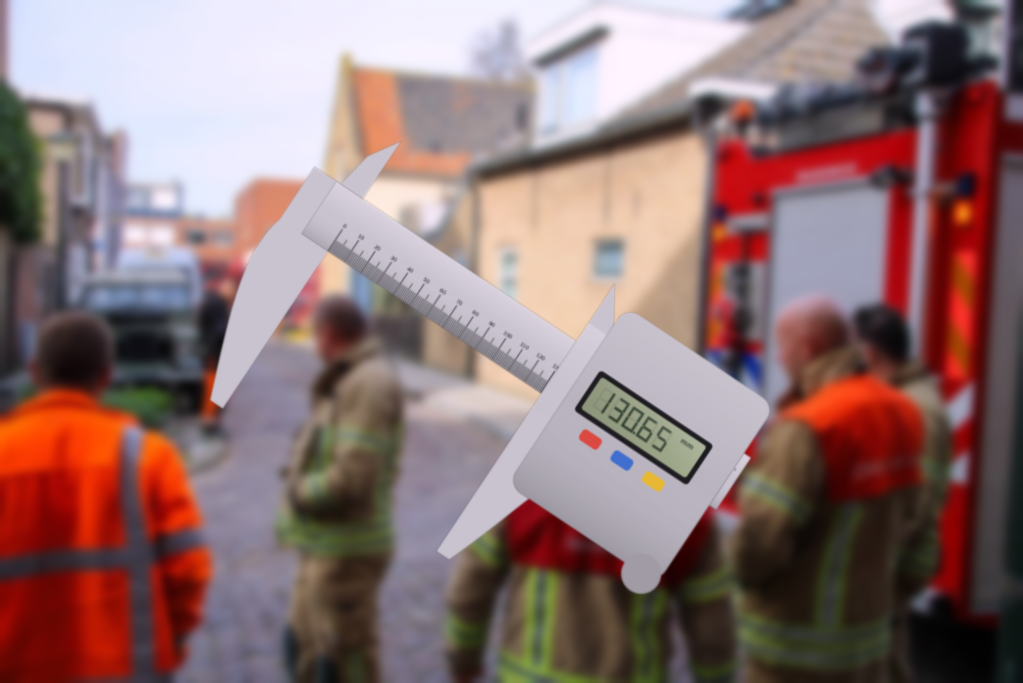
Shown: 130.65 mm
